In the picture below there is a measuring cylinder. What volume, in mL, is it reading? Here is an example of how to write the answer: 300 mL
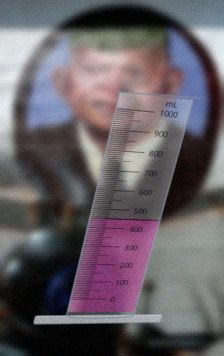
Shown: 450 mL
